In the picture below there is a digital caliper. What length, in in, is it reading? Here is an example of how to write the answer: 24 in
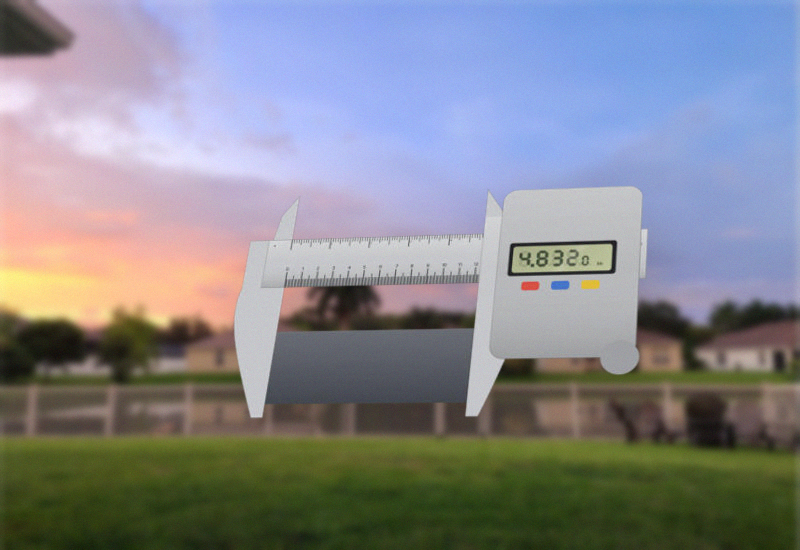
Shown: 4.8320 in
